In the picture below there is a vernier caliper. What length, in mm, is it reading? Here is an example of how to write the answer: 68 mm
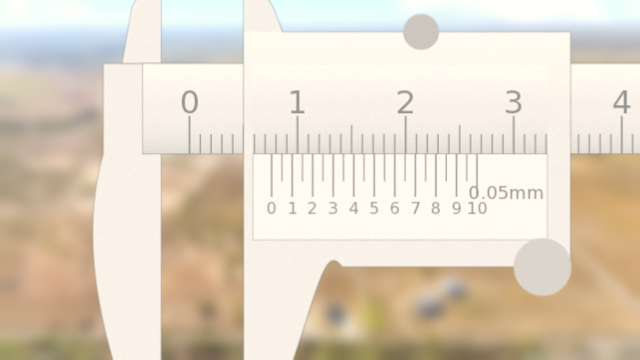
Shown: 7.6 mm
